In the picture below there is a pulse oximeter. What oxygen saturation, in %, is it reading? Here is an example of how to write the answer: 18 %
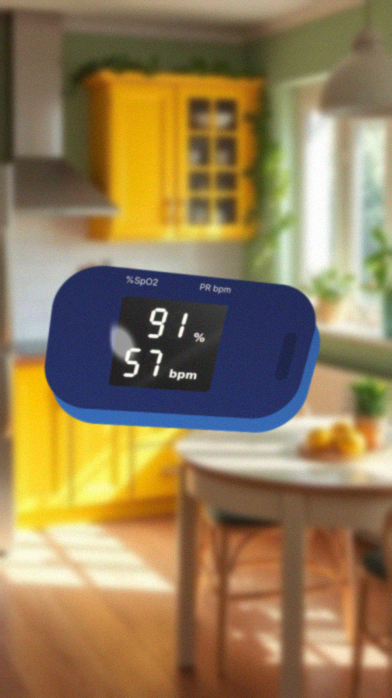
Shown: 91 %
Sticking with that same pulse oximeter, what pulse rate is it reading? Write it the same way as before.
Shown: 57 bpm
